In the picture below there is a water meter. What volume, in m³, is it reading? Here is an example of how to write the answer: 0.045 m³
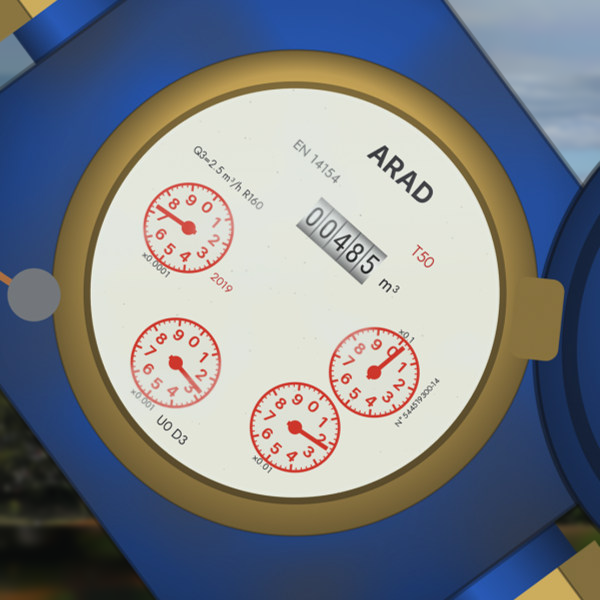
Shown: 485.0227 m³
